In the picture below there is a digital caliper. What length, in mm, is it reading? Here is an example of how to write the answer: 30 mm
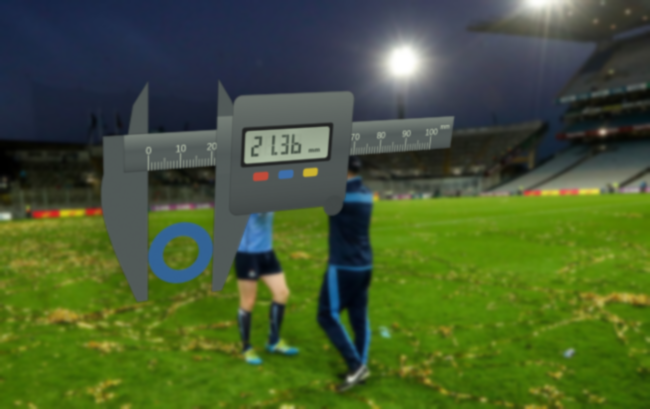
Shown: 21.36 mm
